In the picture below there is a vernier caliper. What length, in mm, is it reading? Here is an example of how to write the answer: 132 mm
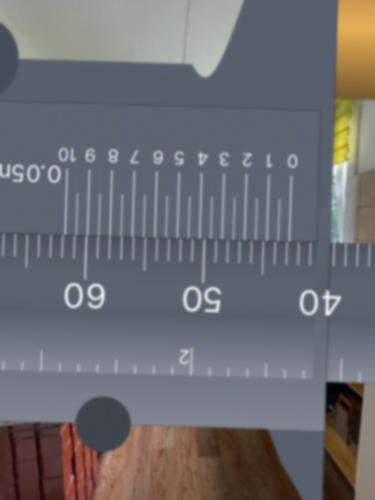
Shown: 42.8 mm
